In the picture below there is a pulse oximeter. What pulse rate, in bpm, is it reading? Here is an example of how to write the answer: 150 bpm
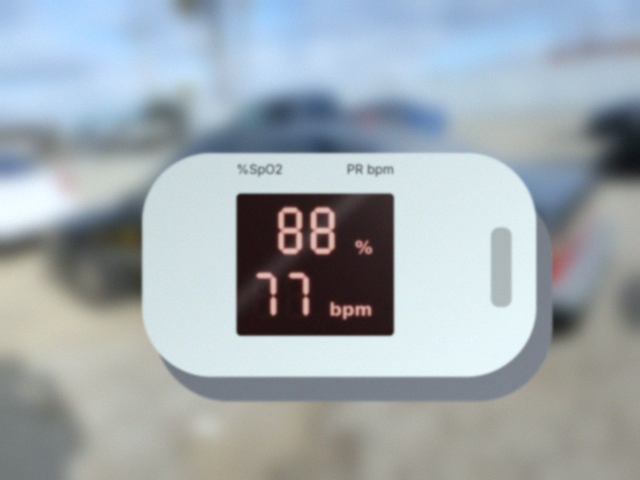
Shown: 77 bpm
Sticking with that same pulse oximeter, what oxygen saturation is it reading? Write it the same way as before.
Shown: 88 %
